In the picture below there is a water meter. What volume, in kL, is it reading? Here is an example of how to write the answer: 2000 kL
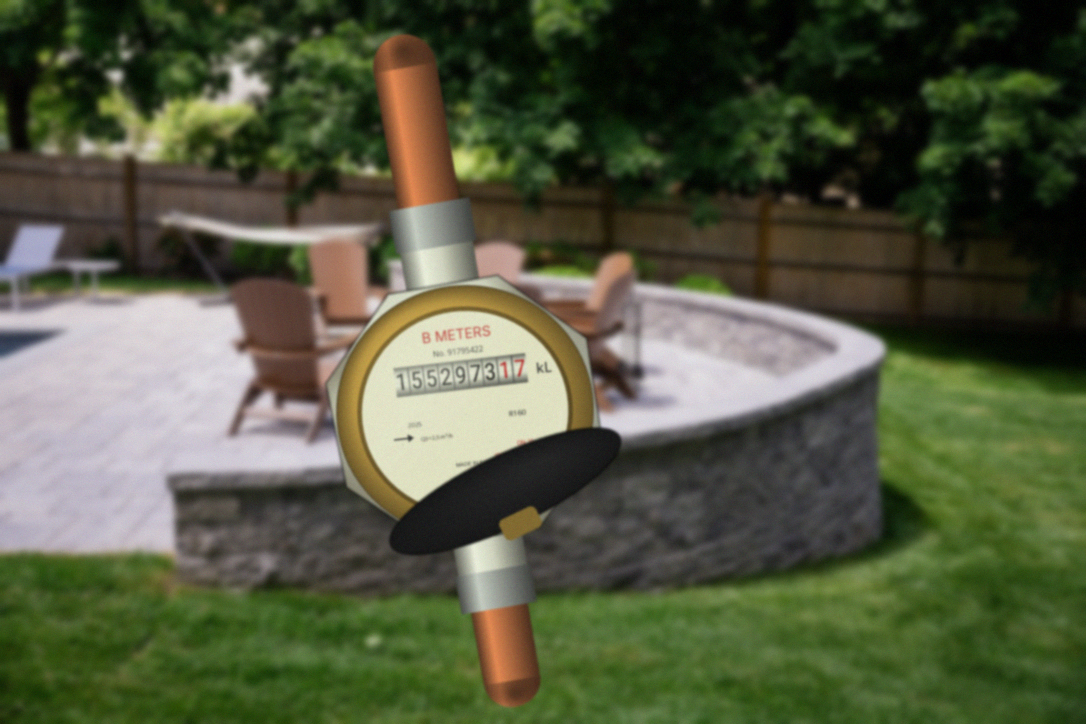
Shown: 1552973.17 kL
